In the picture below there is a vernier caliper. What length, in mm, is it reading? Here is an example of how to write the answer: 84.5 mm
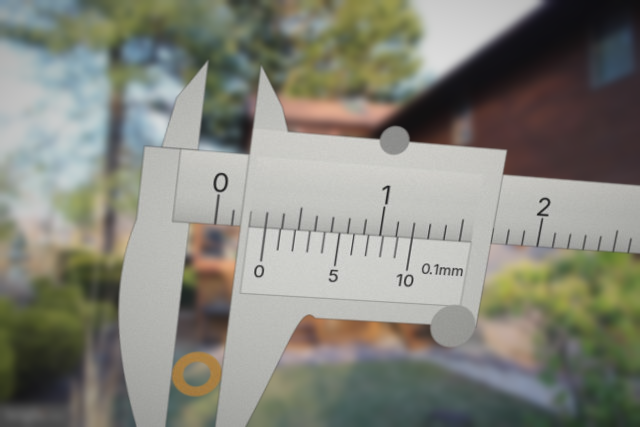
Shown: 3.0 mm
